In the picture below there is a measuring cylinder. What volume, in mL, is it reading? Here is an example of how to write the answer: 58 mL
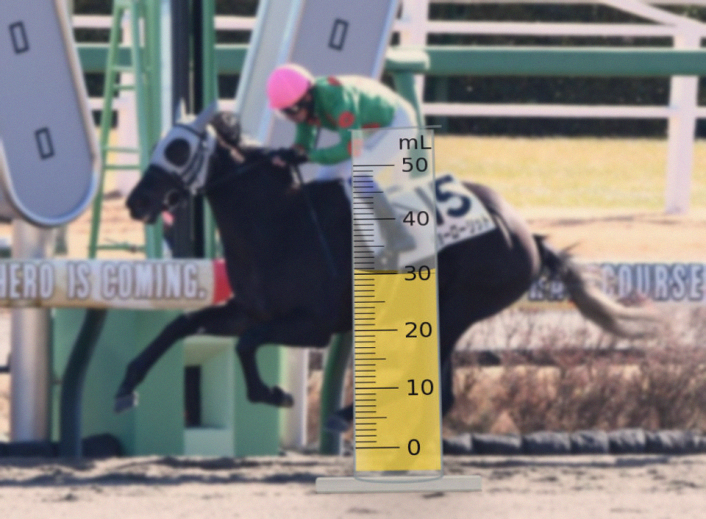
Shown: 30 mL
